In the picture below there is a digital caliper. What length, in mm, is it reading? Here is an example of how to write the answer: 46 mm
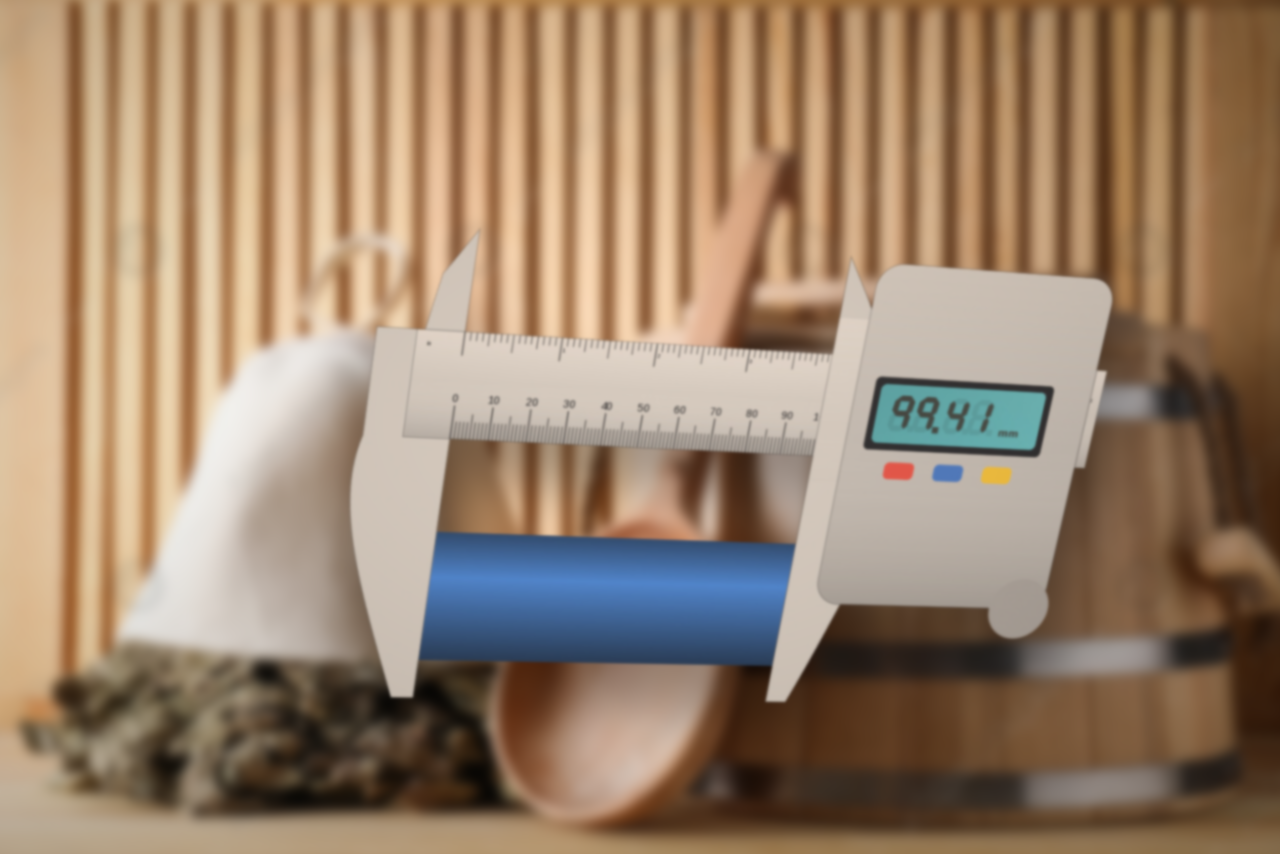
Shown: 99.41 mm
